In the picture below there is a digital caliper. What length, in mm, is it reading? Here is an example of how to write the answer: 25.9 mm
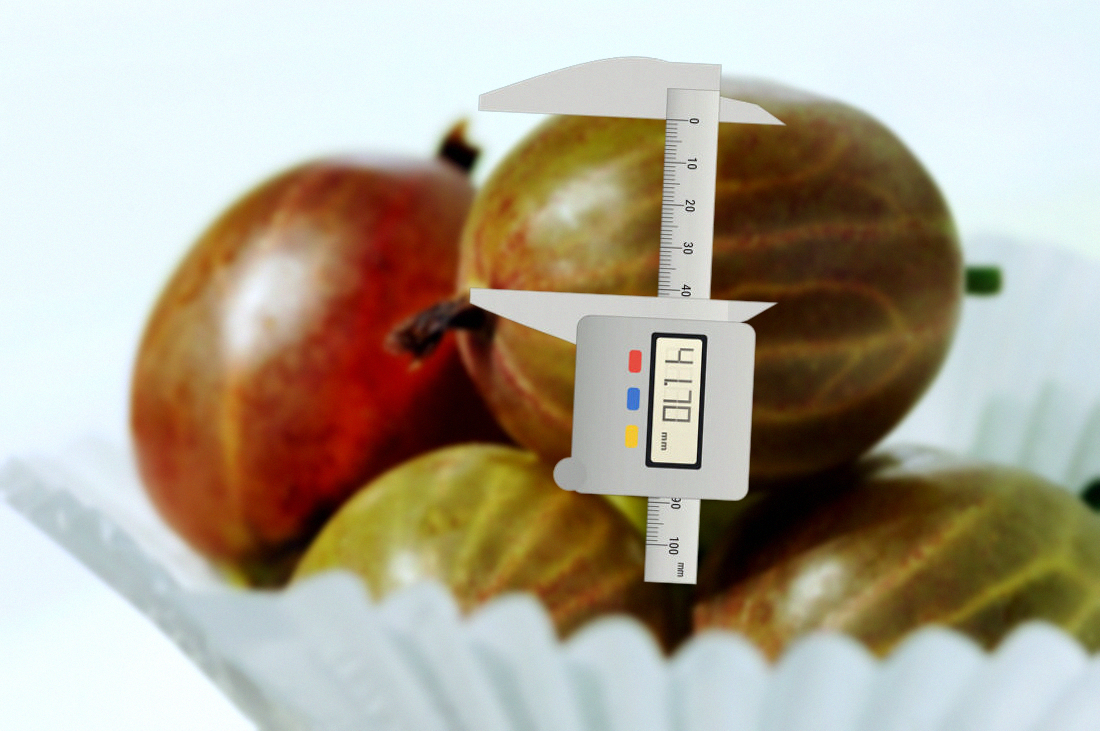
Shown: 41.70 mm
